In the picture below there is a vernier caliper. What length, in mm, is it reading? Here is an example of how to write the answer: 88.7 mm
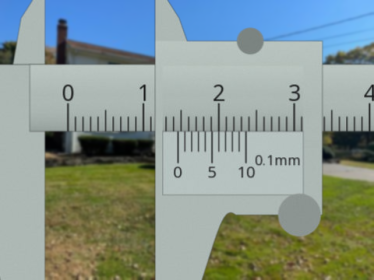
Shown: 14.6 mm
